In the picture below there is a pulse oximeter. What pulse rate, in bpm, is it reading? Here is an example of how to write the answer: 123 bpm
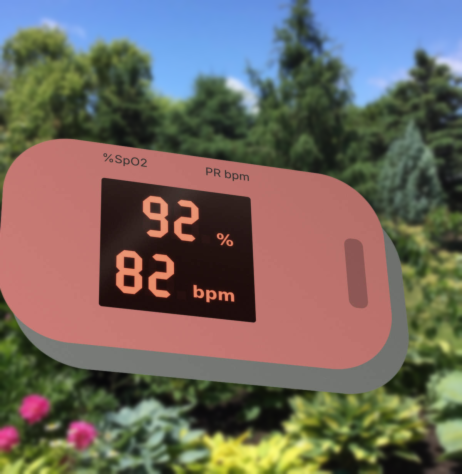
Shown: 82 bpm
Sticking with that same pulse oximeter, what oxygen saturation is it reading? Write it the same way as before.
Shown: 92 %
